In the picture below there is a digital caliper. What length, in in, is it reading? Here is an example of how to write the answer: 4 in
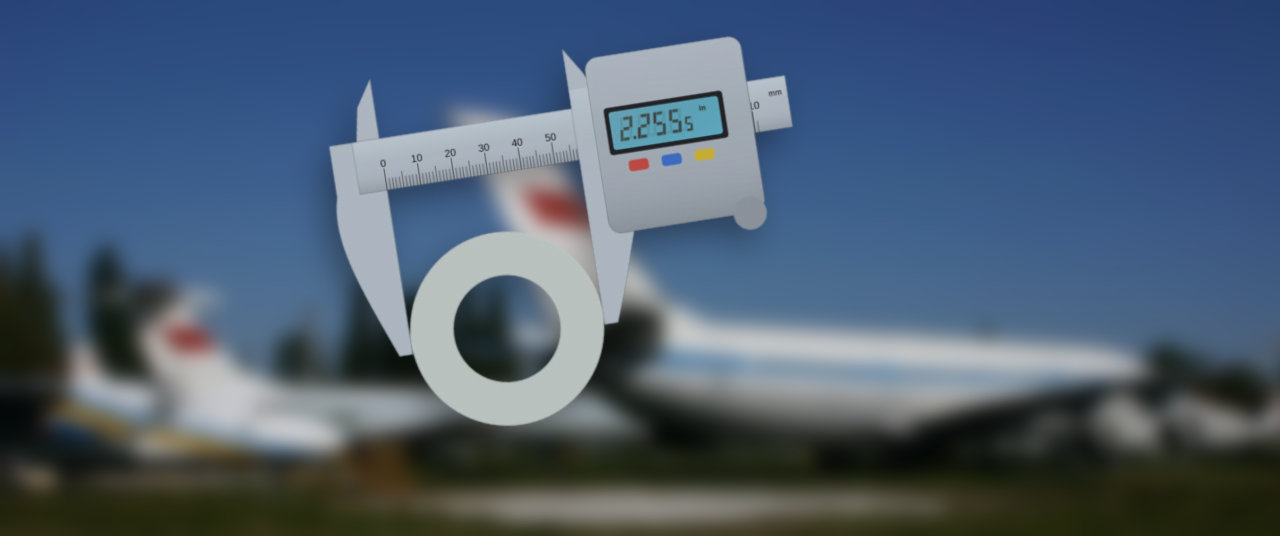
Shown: 2.2555 in
